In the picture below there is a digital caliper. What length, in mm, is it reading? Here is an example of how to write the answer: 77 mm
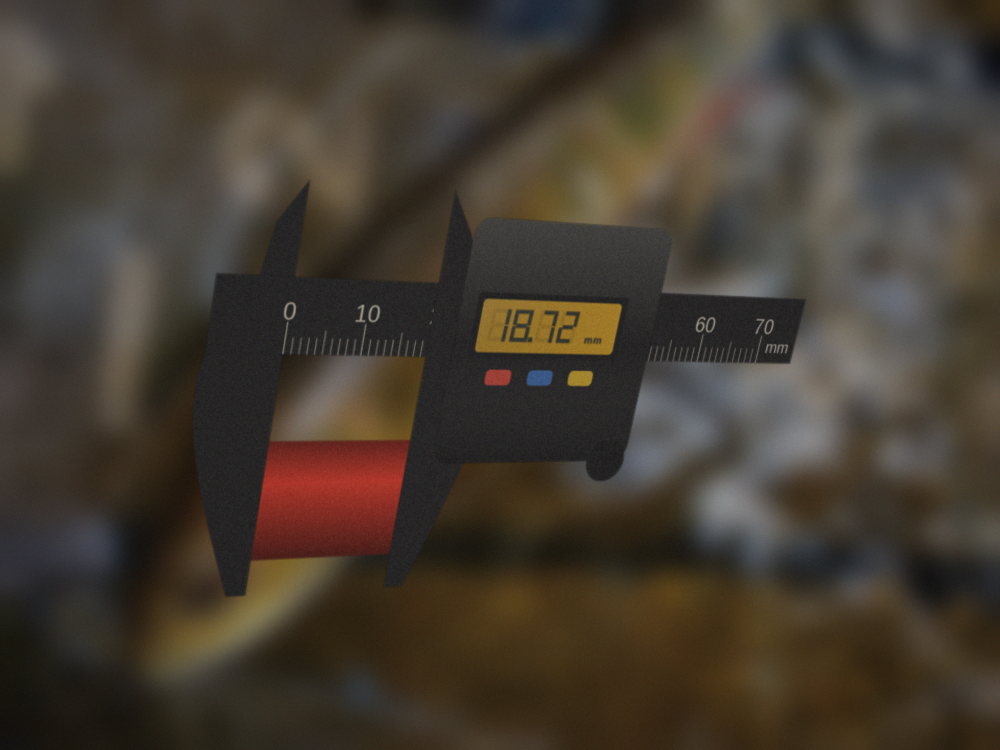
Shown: 18.72 mm
